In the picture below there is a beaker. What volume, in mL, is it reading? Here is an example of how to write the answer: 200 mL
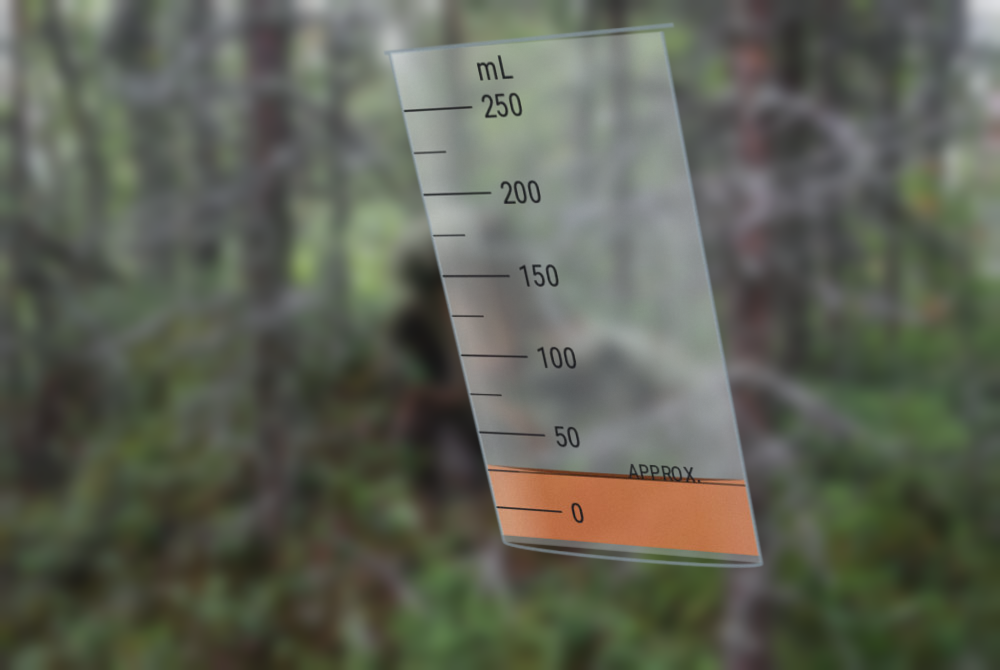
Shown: 25 mL
